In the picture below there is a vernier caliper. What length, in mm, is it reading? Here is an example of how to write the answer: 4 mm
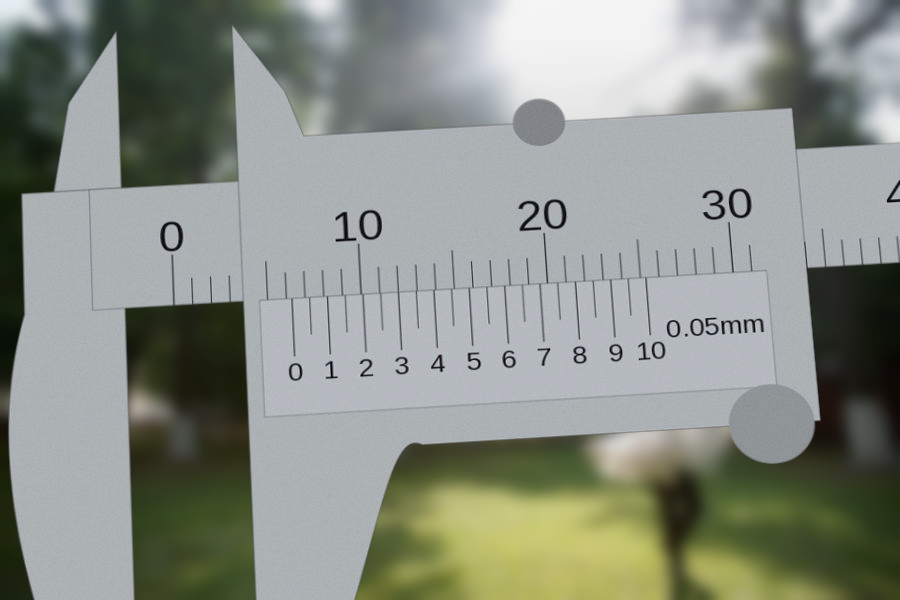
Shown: 6.3 mm
